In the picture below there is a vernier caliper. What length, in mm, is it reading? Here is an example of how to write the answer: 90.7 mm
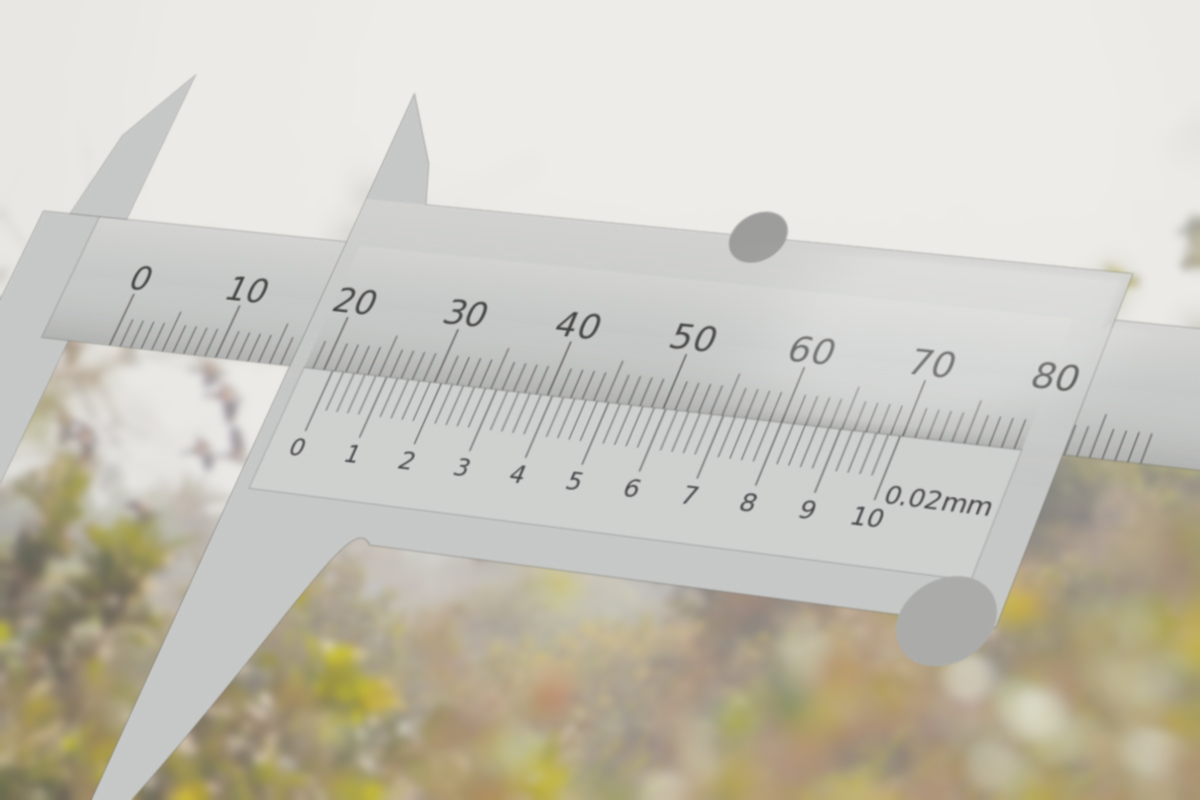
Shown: 20.8 mm
